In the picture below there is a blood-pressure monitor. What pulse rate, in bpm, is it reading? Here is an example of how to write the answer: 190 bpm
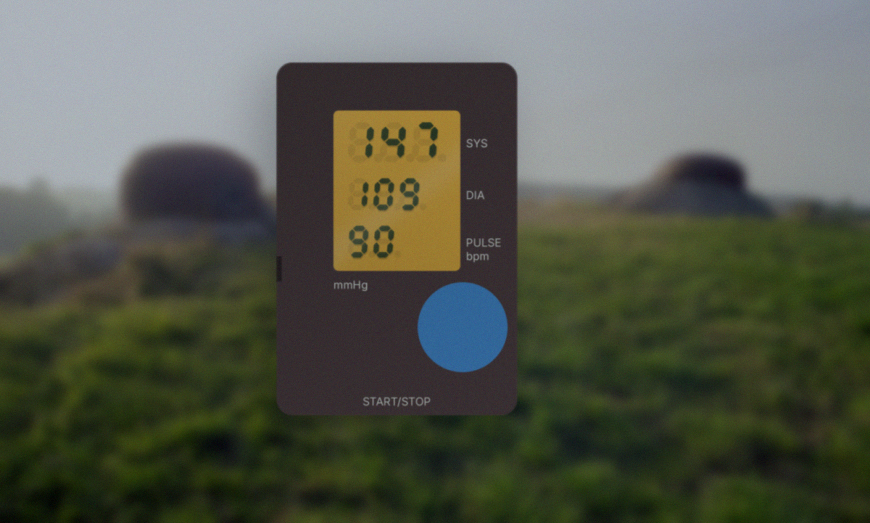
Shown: 90 bpm
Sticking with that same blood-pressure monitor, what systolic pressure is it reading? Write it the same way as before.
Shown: 147 mmHg
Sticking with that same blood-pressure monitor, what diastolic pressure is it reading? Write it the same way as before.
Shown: 109 mmHg
